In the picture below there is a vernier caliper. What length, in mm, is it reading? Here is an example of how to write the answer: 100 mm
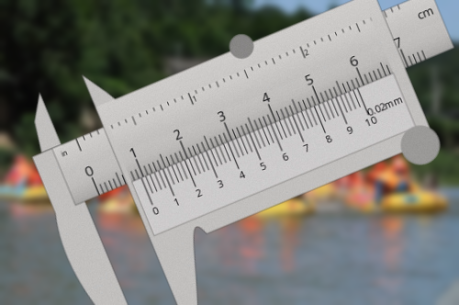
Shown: 9.5 mm
